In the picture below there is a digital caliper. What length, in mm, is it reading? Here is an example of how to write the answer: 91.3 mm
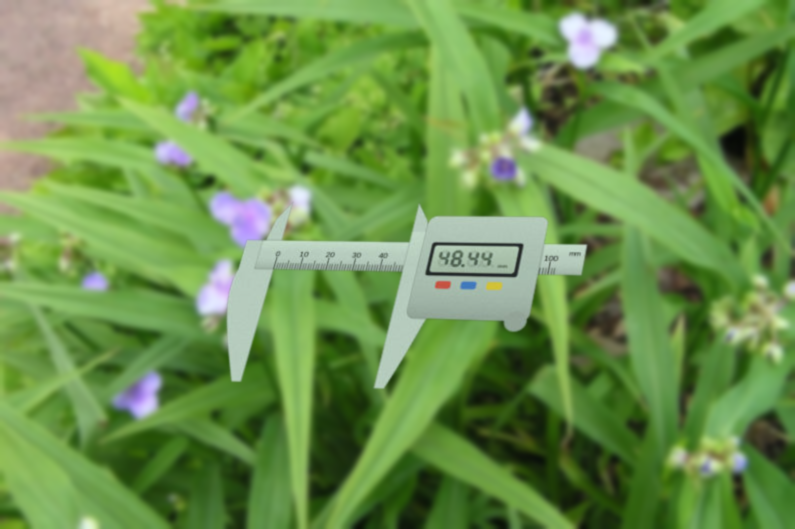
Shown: 48.44 mm
